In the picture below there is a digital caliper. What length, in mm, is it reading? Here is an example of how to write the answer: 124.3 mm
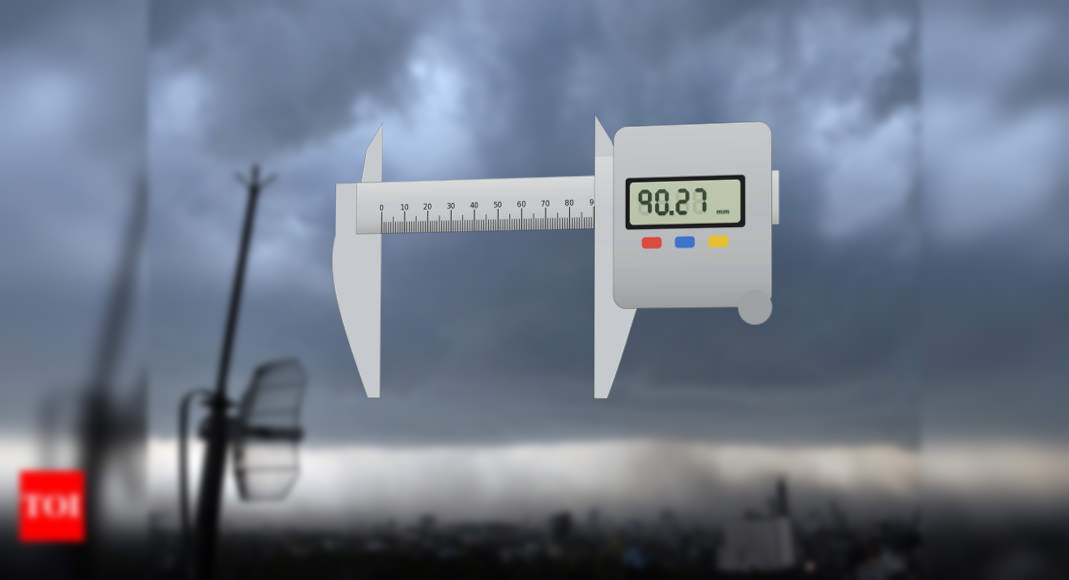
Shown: 90.27 mm
